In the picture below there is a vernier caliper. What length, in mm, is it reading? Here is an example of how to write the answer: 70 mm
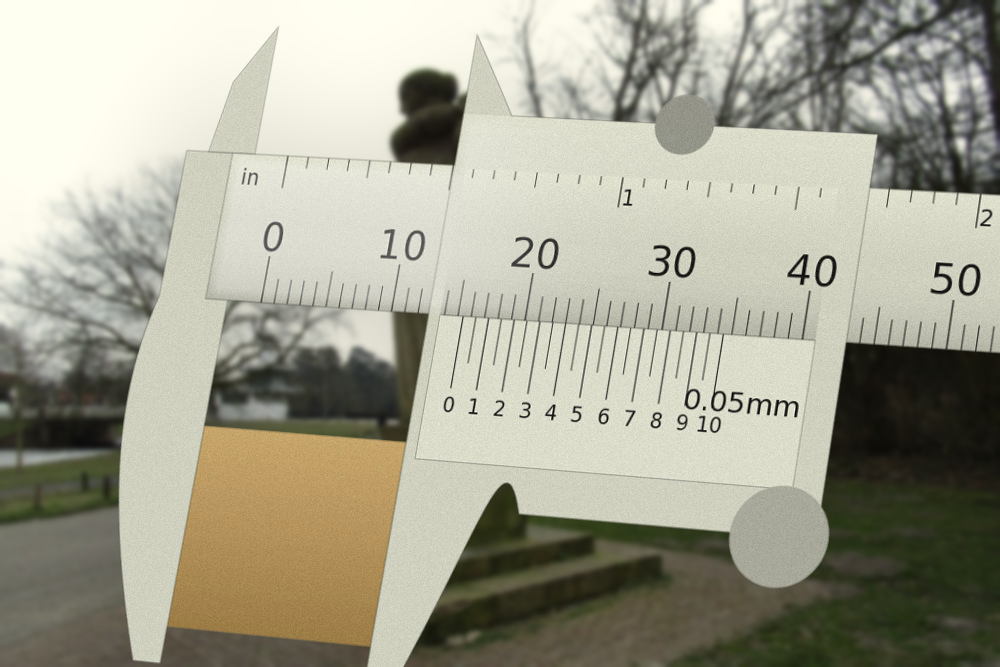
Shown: 15.4 mm
